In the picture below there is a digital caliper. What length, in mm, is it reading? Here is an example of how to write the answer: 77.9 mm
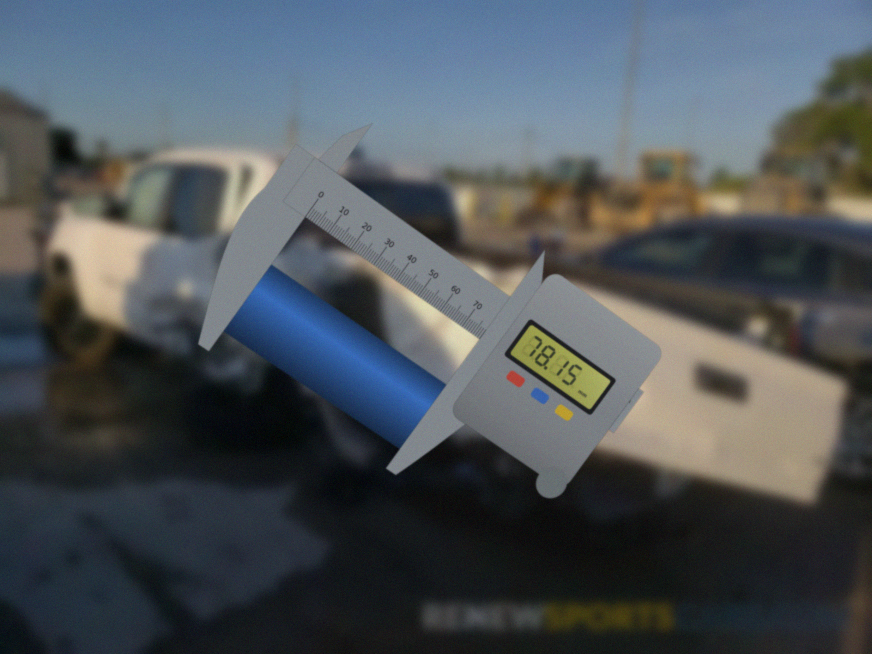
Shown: 78.15 mm
